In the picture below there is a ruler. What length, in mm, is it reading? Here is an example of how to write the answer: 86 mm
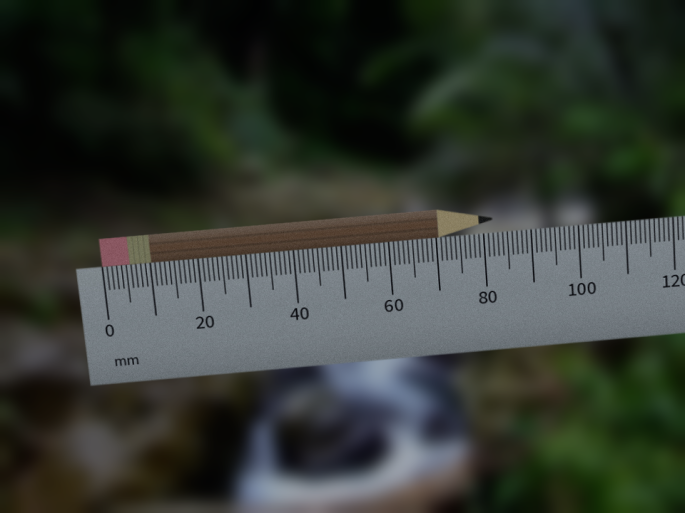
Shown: 82 mm
